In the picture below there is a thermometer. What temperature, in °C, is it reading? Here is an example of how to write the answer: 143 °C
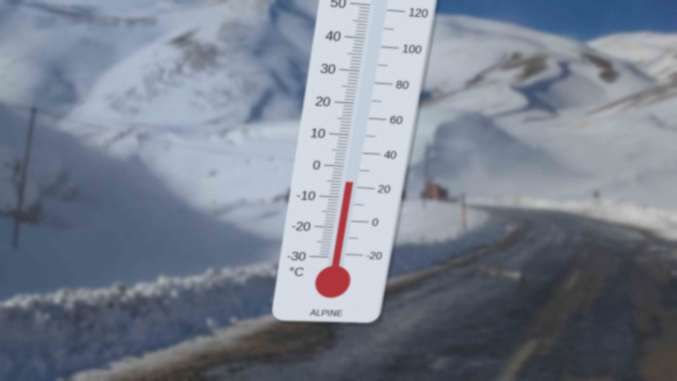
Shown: -5 °C
